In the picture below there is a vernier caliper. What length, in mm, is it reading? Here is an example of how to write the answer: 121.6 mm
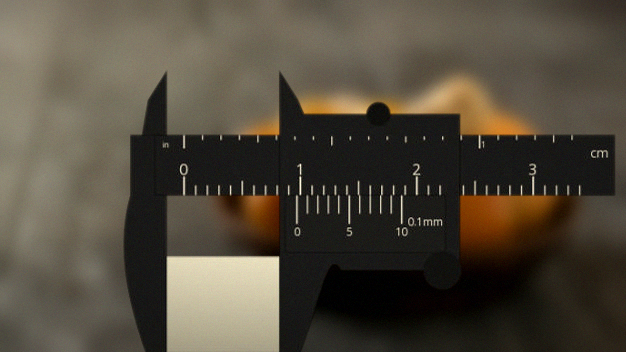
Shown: 9.7 mm
